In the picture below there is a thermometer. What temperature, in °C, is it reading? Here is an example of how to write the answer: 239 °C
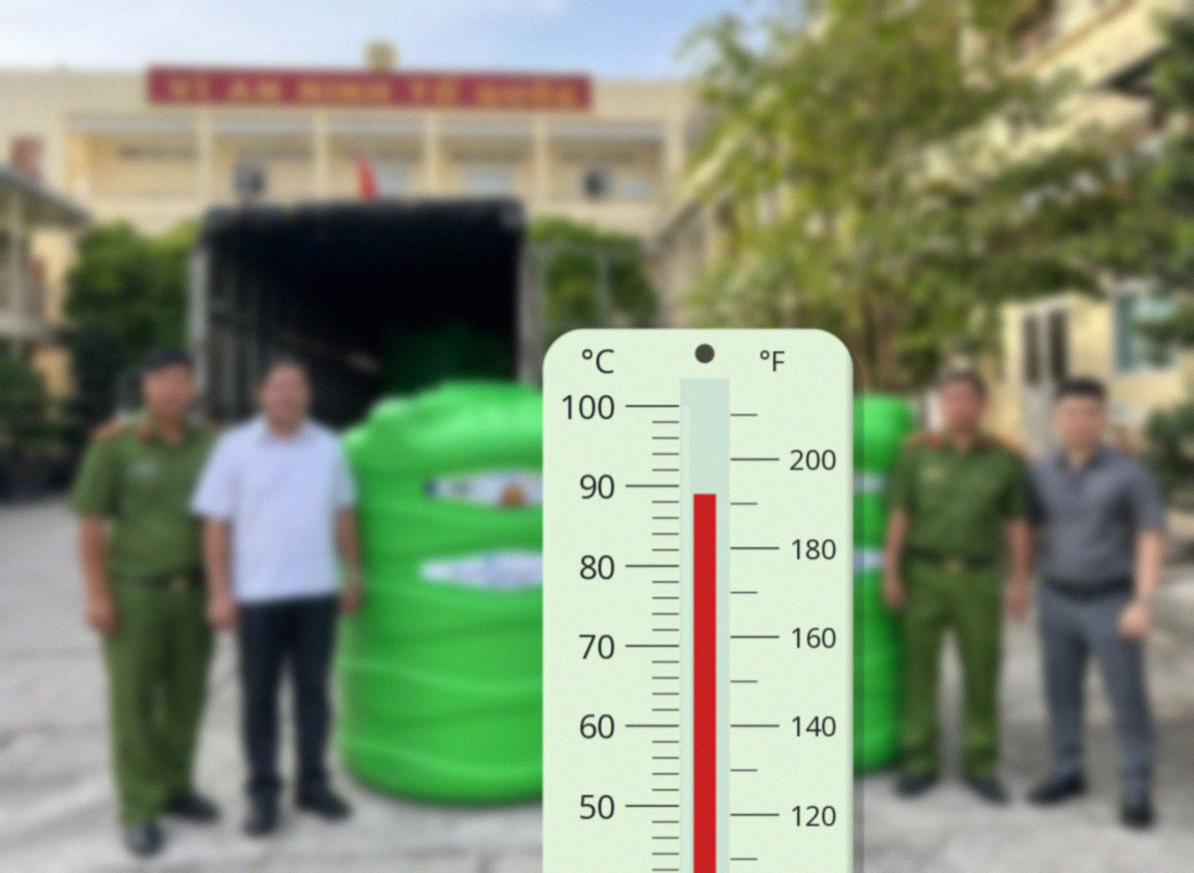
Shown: 89 °C
